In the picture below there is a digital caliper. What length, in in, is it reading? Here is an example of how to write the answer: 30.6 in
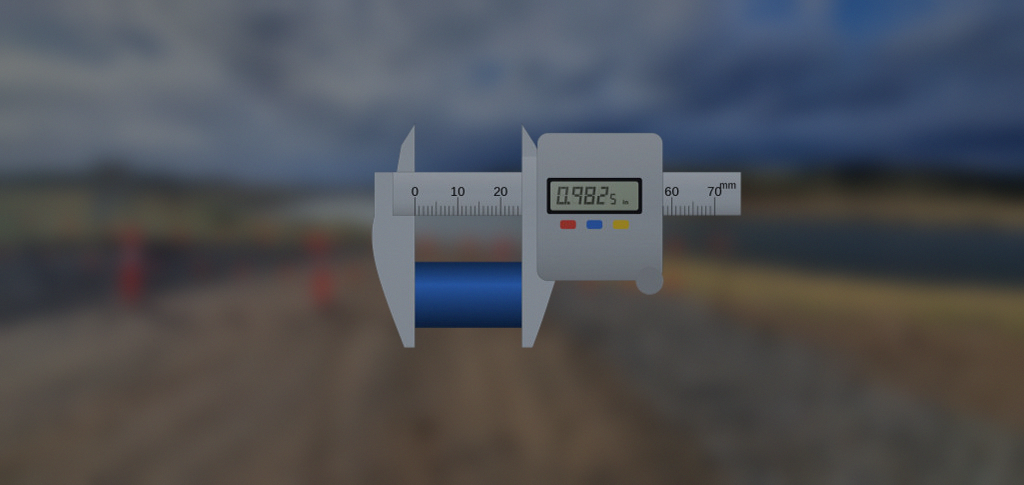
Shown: 0.9825 in
